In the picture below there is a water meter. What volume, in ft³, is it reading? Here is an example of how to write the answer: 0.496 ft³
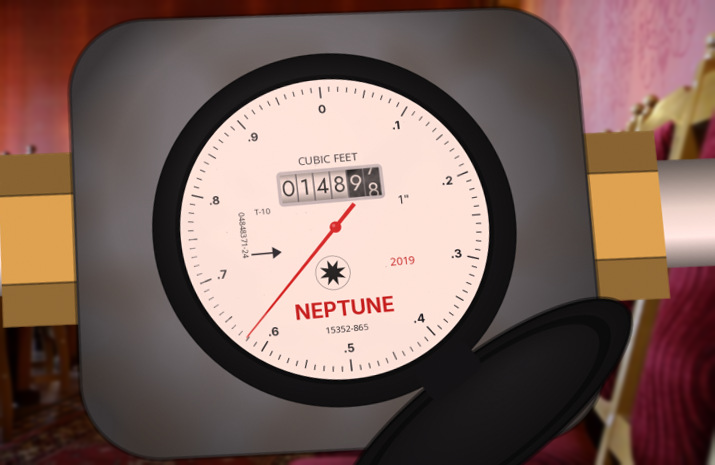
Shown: 14897.62 ft³
